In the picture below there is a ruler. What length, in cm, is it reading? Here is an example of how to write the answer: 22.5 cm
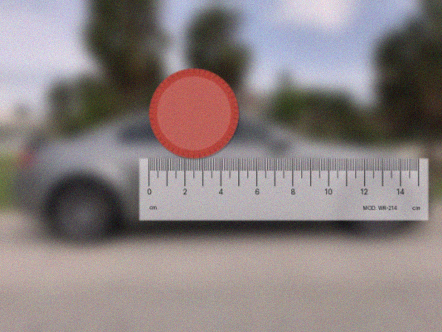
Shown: 5 cm
